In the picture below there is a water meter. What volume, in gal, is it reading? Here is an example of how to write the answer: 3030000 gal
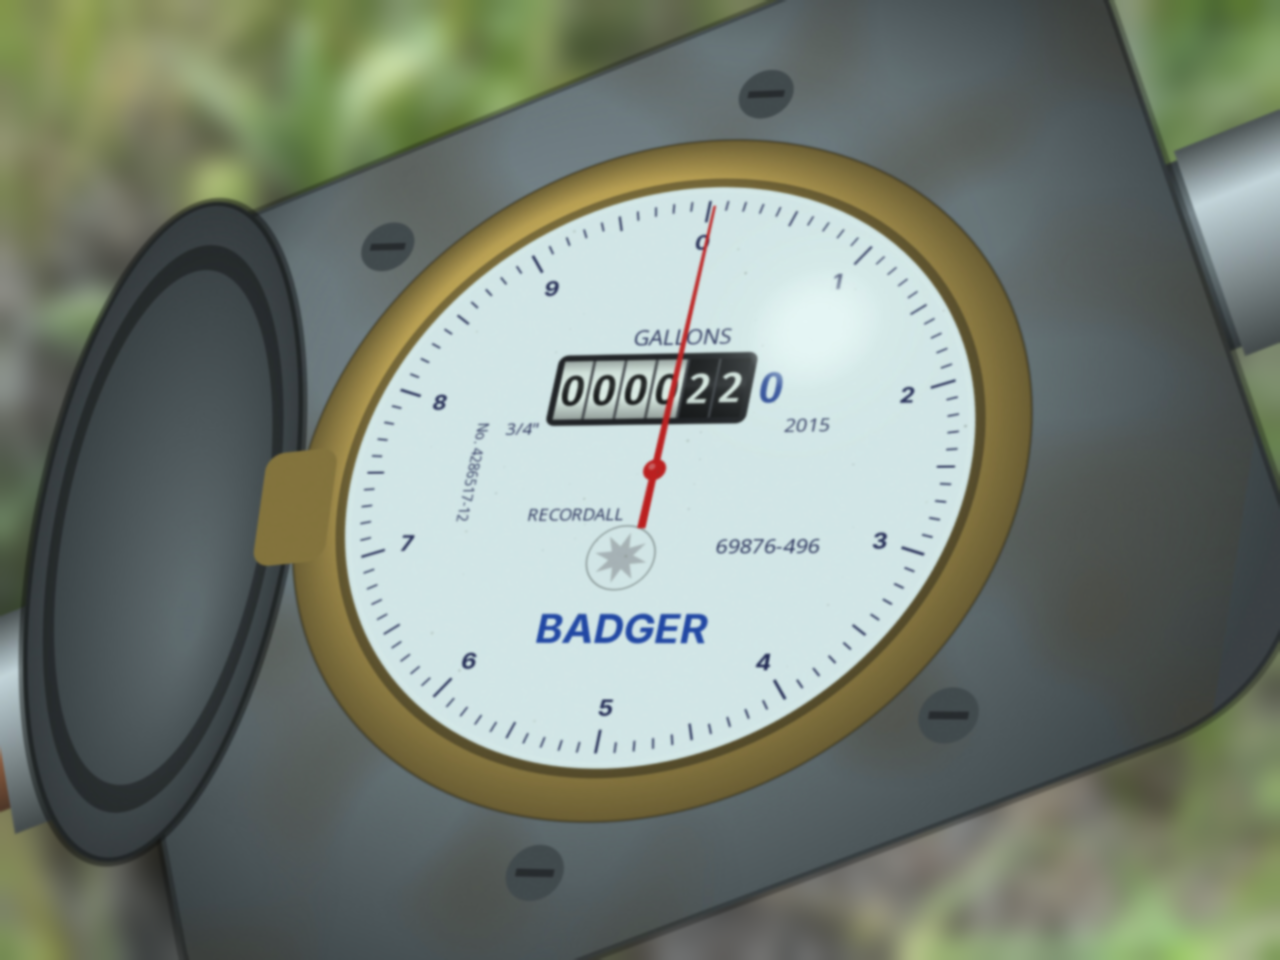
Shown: 220.0 gal
